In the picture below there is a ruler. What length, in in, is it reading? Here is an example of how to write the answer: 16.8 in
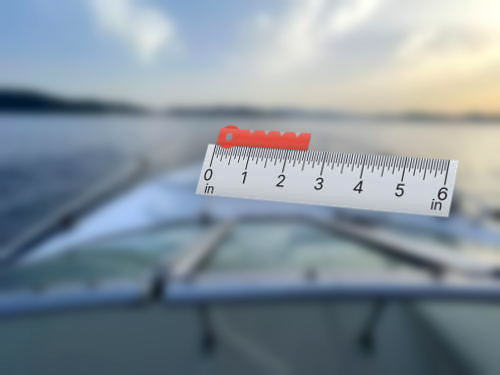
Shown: 2.5 in
